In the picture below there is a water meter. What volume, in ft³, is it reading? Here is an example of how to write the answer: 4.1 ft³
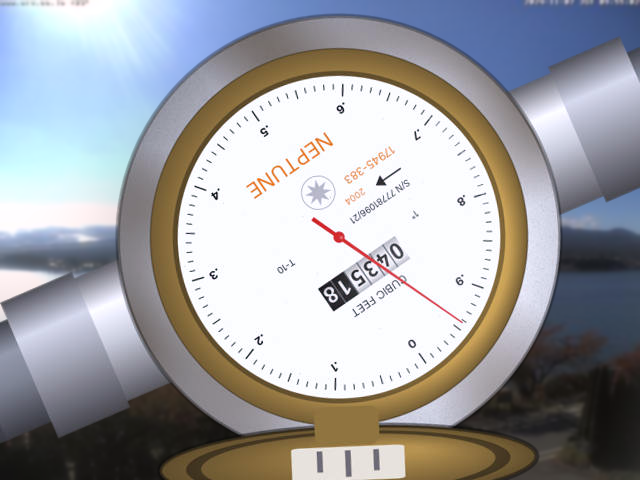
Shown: 43517.94 ft³
